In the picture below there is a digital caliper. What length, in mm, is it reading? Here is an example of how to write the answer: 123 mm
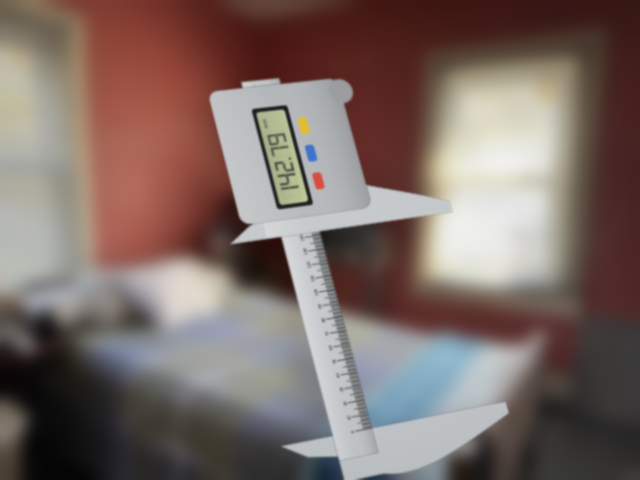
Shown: 142.79 mm
